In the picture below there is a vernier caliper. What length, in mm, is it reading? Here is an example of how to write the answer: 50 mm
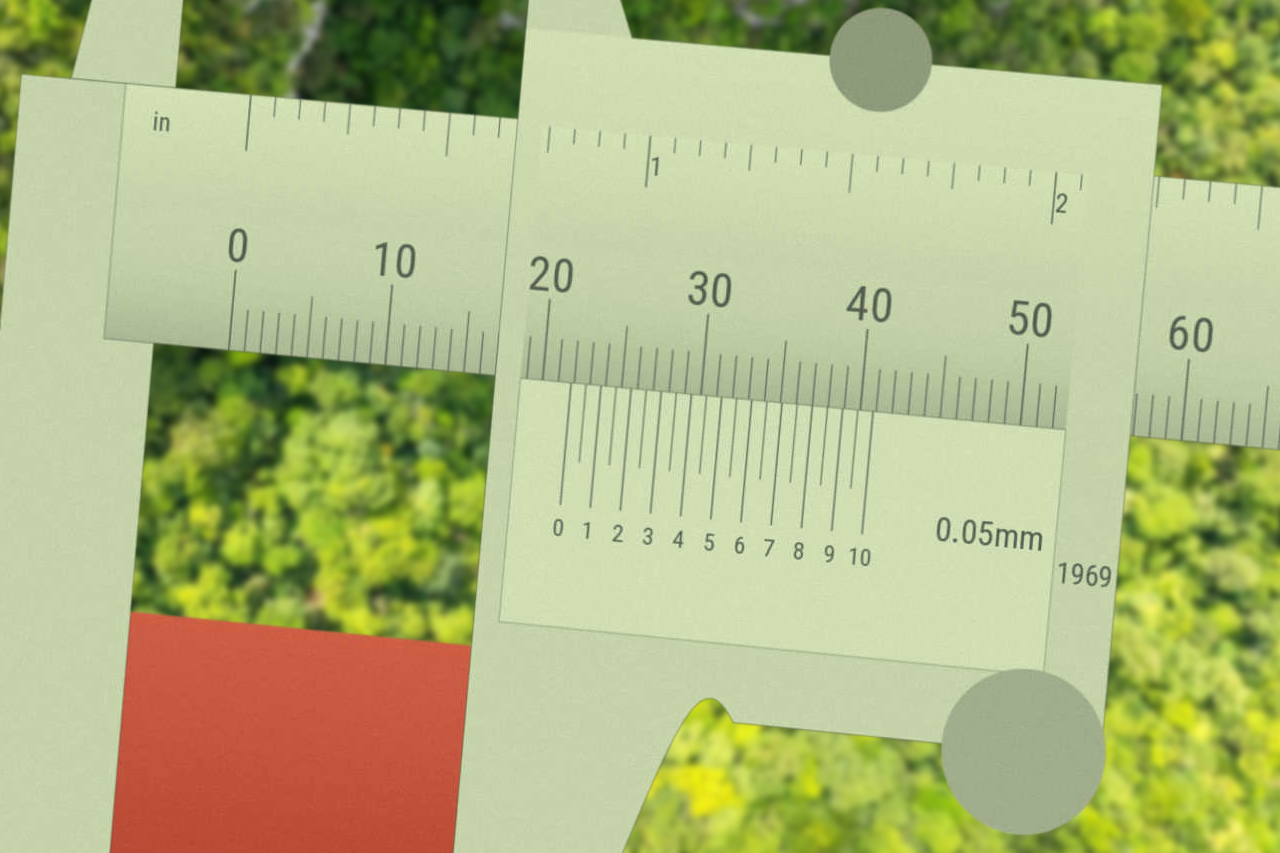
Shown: 21.8 mm
